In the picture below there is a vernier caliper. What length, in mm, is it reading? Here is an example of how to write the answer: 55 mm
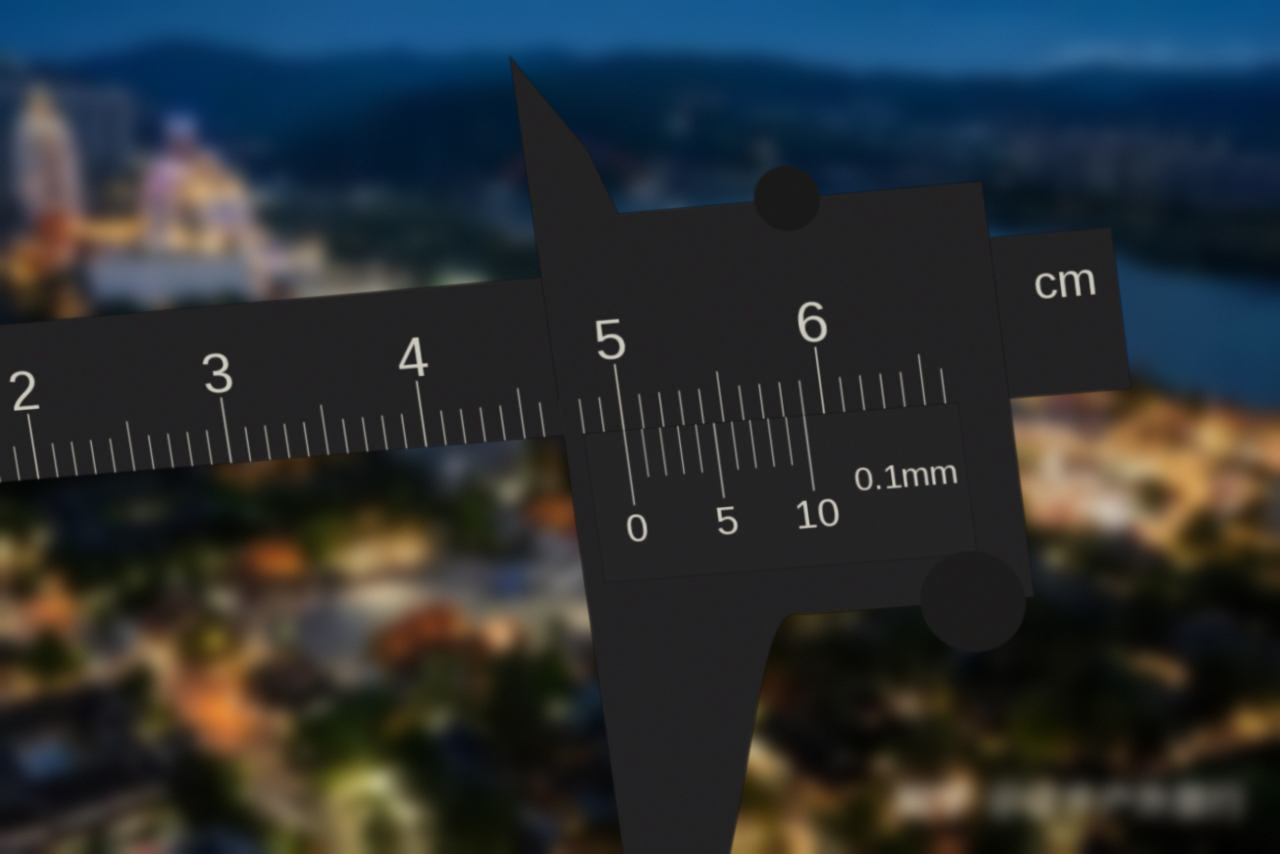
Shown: 50.0 mm
